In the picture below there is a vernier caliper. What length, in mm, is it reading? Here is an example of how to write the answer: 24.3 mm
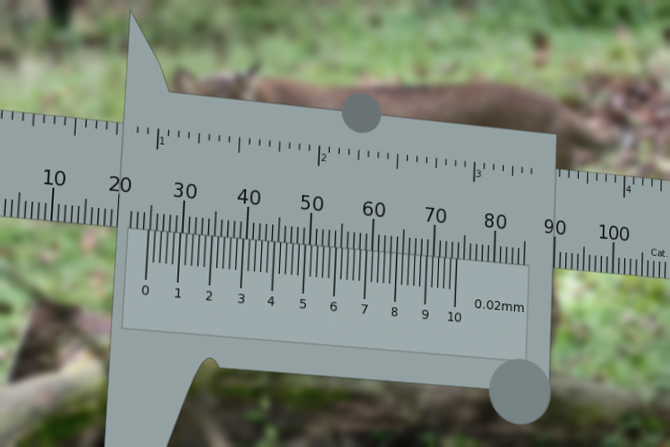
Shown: 24.8 mm
